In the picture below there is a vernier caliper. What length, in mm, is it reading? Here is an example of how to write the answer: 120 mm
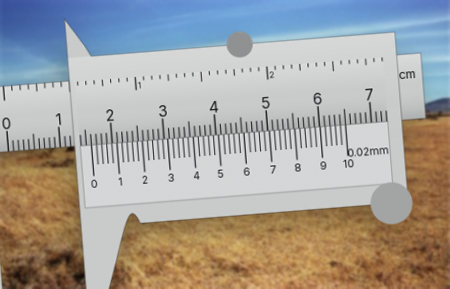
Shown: 16.0 mm
